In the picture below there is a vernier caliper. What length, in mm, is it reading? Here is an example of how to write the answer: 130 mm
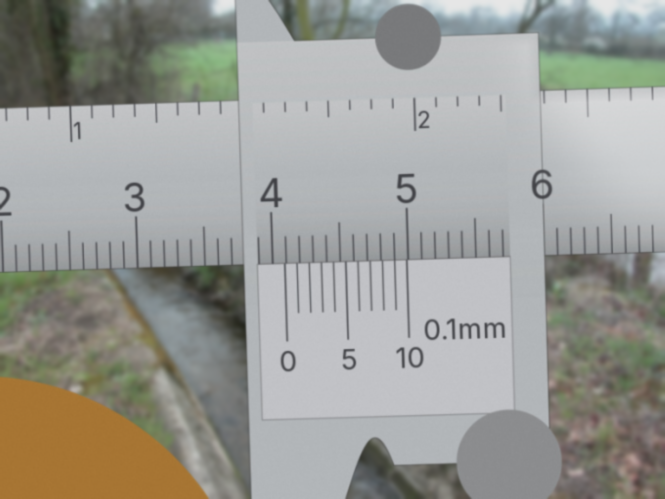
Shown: 40.9 mm
